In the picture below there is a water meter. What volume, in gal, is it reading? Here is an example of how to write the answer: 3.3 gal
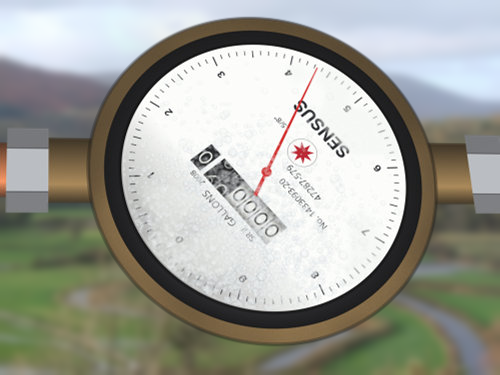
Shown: 94.3 gal
